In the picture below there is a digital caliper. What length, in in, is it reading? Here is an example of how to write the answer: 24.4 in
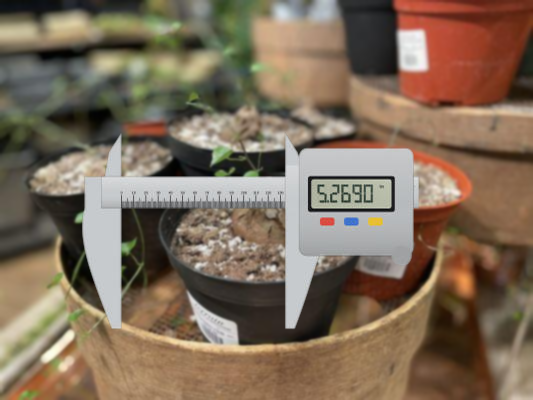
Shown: 5.2690 in
